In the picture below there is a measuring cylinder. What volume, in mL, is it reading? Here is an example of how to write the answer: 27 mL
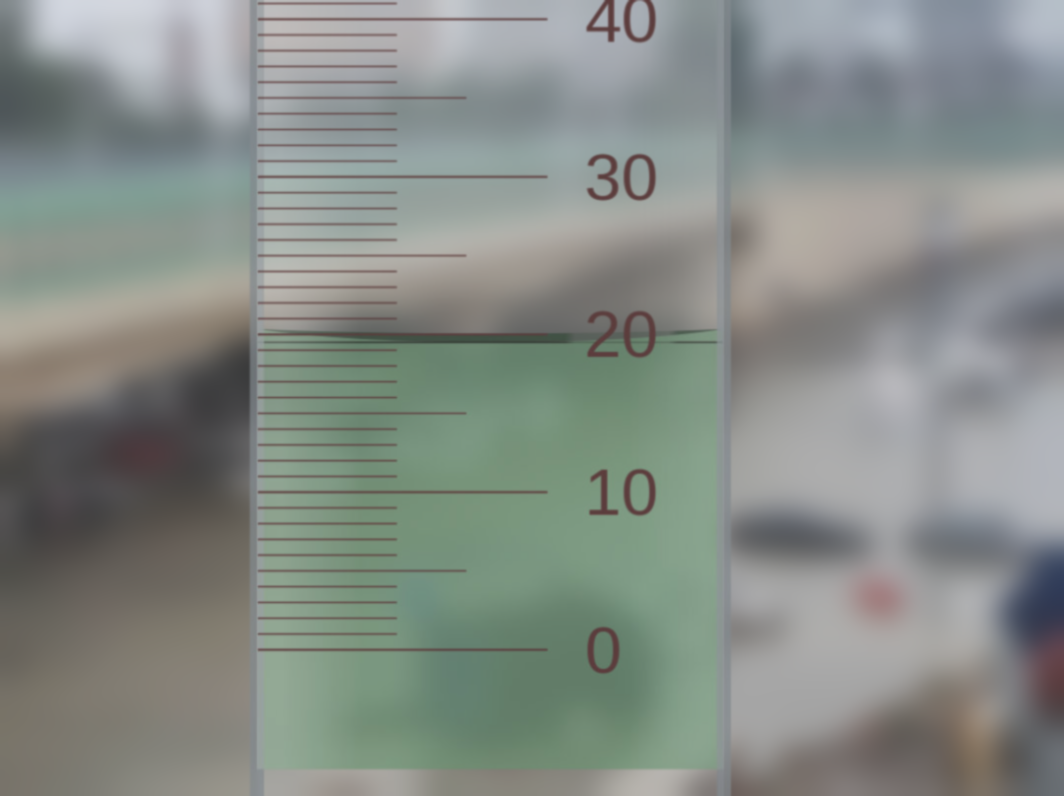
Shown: 19.5 mL
